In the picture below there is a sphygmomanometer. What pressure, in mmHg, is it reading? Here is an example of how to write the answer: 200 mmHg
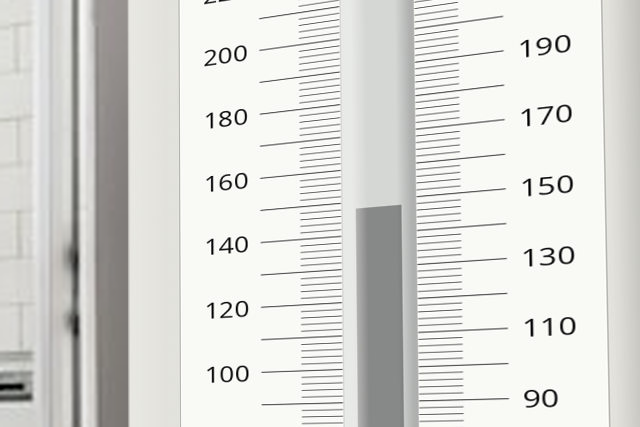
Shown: 148 mmHg
